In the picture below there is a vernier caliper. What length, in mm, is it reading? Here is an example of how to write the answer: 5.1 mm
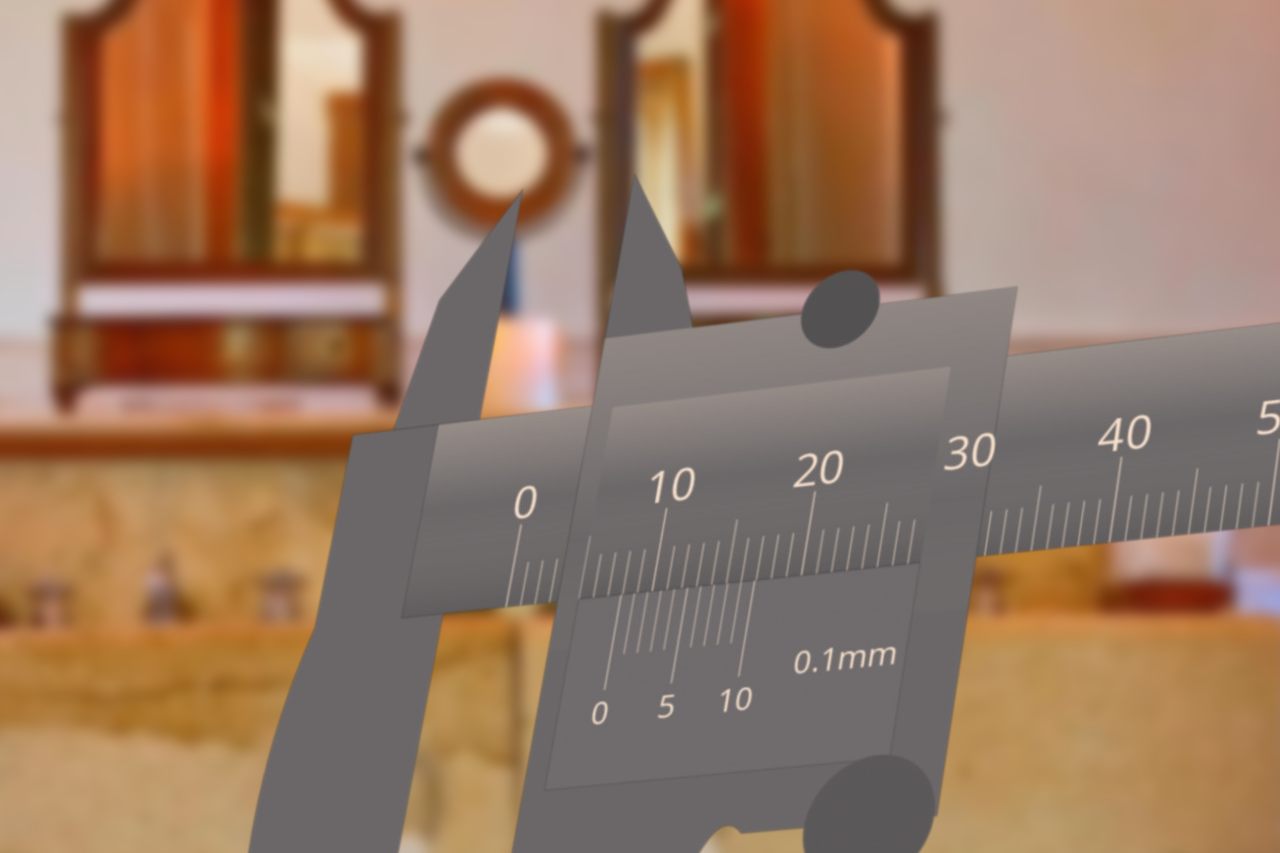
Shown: 7.9 mm
